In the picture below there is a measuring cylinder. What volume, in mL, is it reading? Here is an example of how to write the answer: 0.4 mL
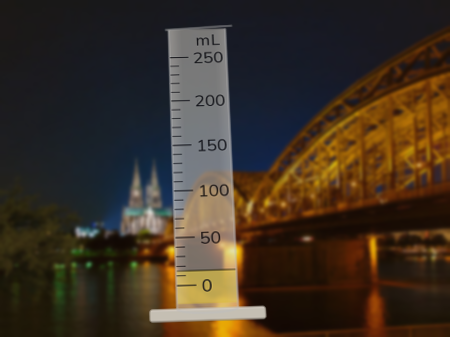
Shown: 15 mL
